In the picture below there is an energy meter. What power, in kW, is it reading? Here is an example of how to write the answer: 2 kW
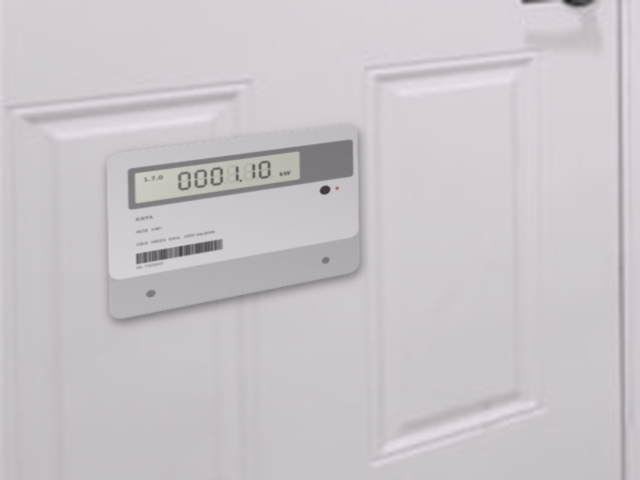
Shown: 1.10 kW
